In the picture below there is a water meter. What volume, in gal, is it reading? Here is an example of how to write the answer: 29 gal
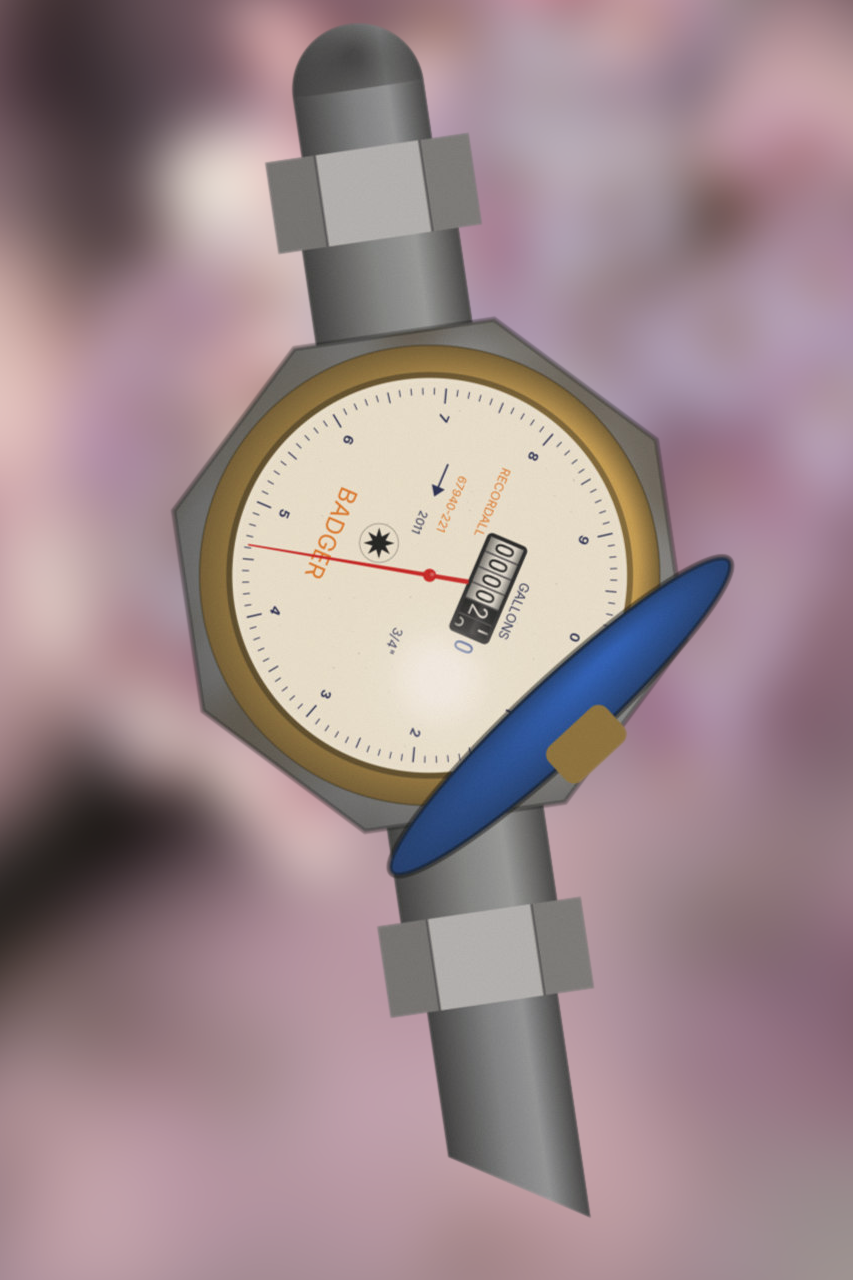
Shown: 214.6 gal
